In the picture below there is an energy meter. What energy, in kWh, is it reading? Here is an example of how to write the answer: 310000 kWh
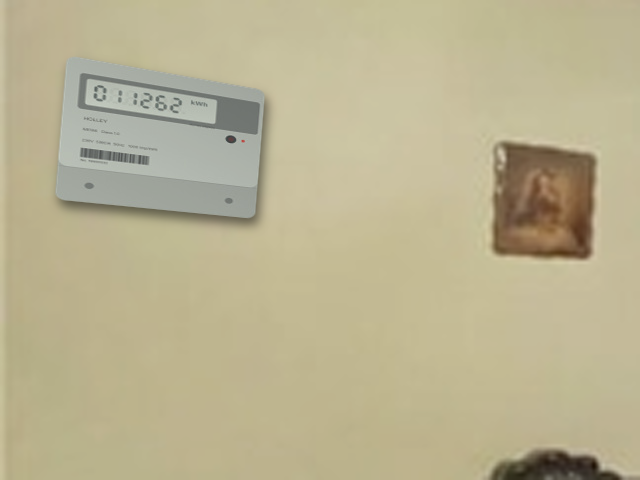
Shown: 11262 kWh
